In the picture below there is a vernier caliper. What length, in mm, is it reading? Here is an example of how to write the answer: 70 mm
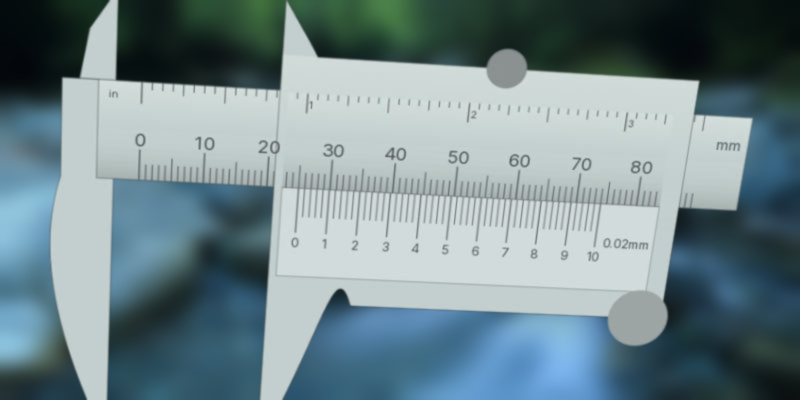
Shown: 25.0 mm
